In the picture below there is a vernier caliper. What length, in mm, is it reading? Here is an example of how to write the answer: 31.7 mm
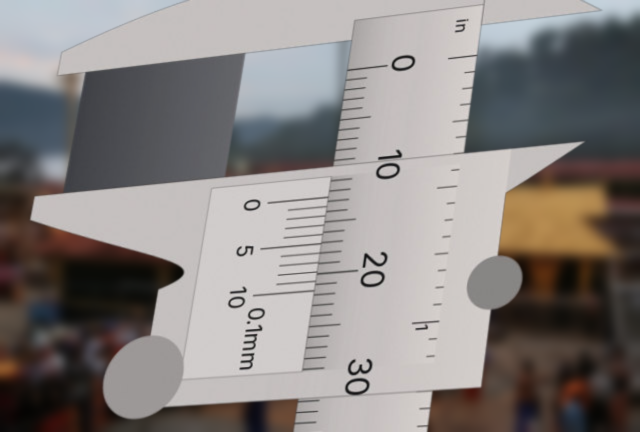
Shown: 12.6 mm
